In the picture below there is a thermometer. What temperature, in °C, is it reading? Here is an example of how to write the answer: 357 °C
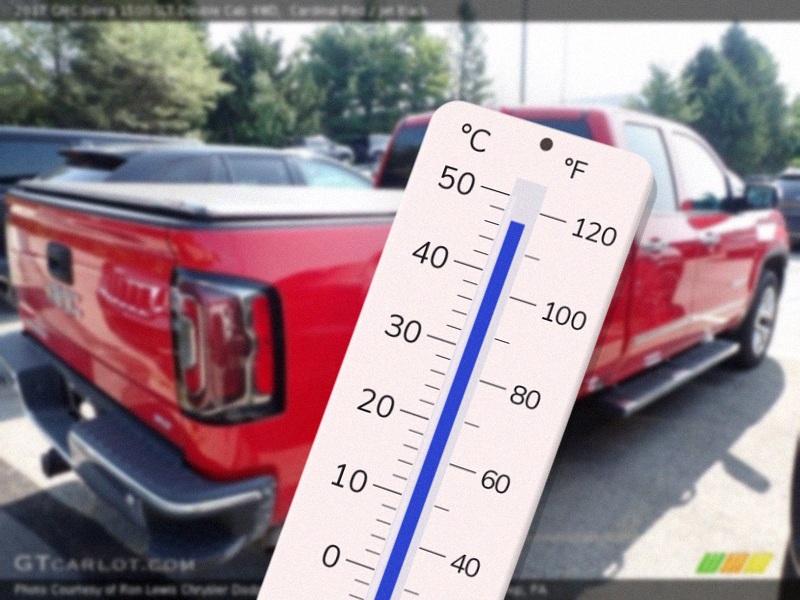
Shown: 47 °C
